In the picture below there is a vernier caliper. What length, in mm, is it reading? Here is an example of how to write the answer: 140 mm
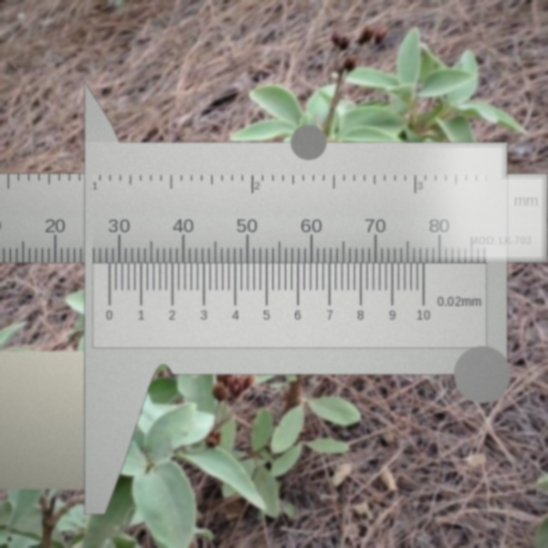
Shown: 28.5 mm
